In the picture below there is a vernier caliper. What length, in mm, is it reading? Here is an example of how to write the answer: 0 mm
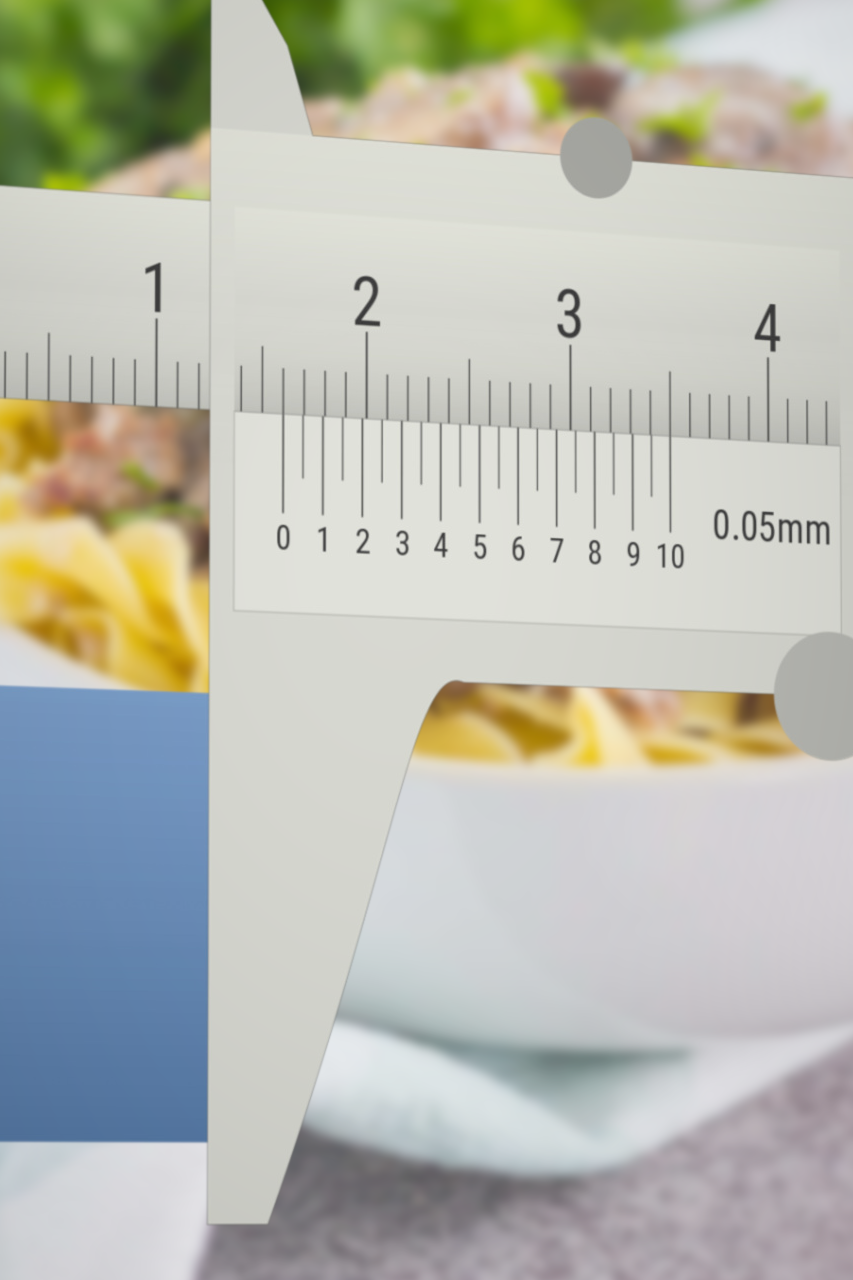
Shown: 16.0 mm
